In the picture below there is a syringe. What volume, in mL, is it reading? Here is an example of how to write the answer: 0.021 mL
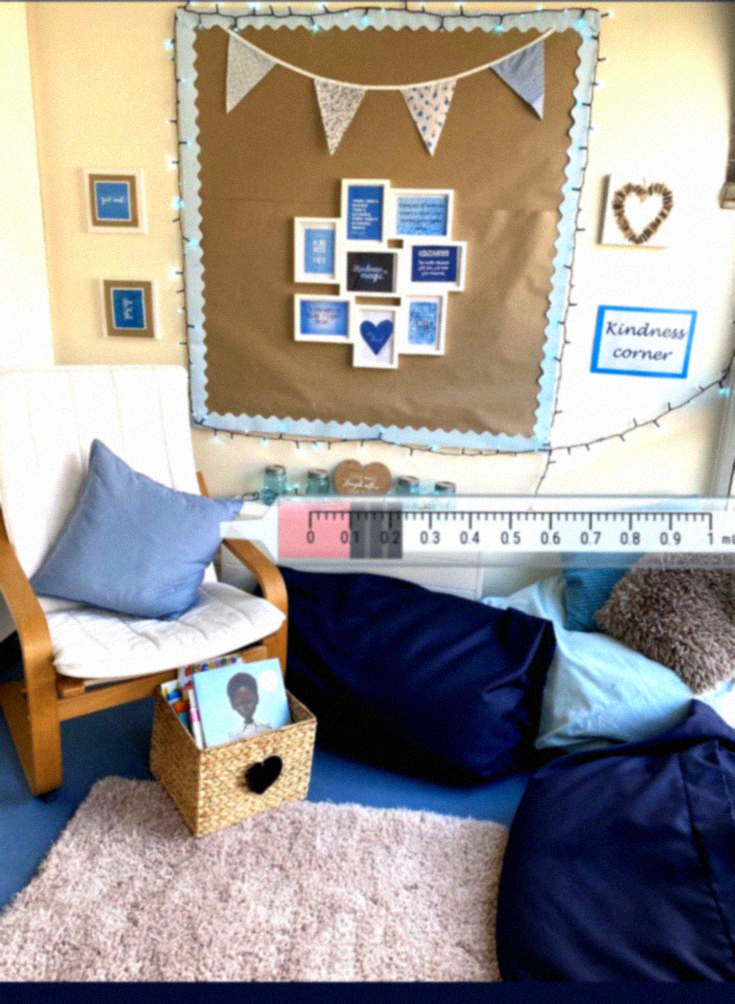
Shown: 0.1 mL
